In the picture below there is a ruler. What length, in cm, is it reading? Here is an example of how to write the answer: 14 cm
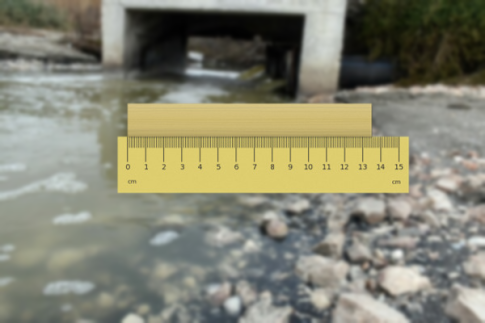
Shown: 13.5 cm
